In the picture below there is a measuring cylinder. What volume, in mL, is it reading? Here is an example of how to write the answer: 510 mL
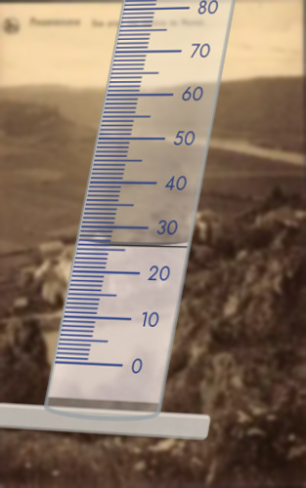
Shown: 26 mL
